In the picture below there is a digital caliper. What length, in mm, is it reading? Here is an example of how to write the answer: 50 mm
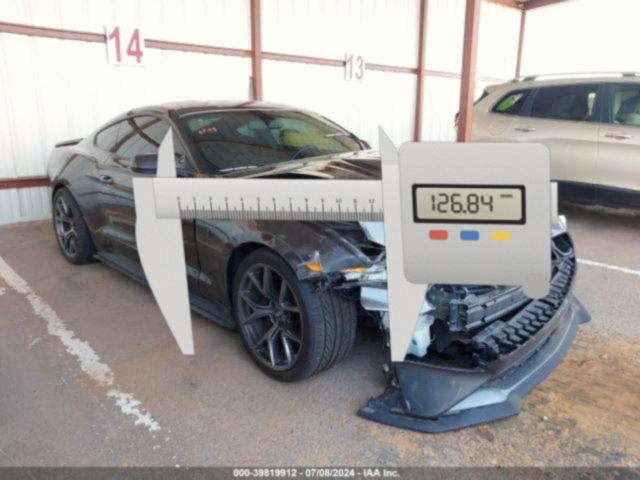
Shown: 126.84 mm
